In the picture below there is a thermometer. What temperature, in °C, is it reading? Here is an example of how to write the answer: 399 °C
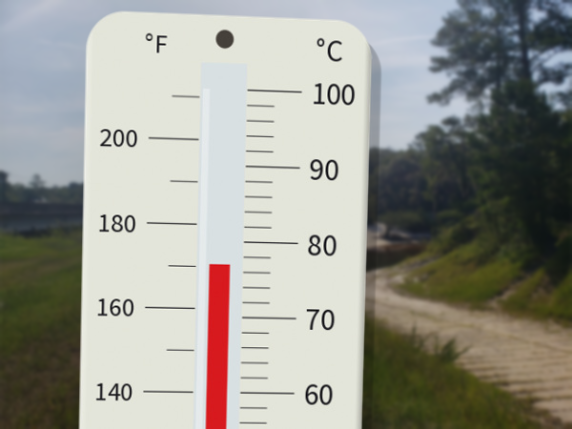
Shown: 77 °C
